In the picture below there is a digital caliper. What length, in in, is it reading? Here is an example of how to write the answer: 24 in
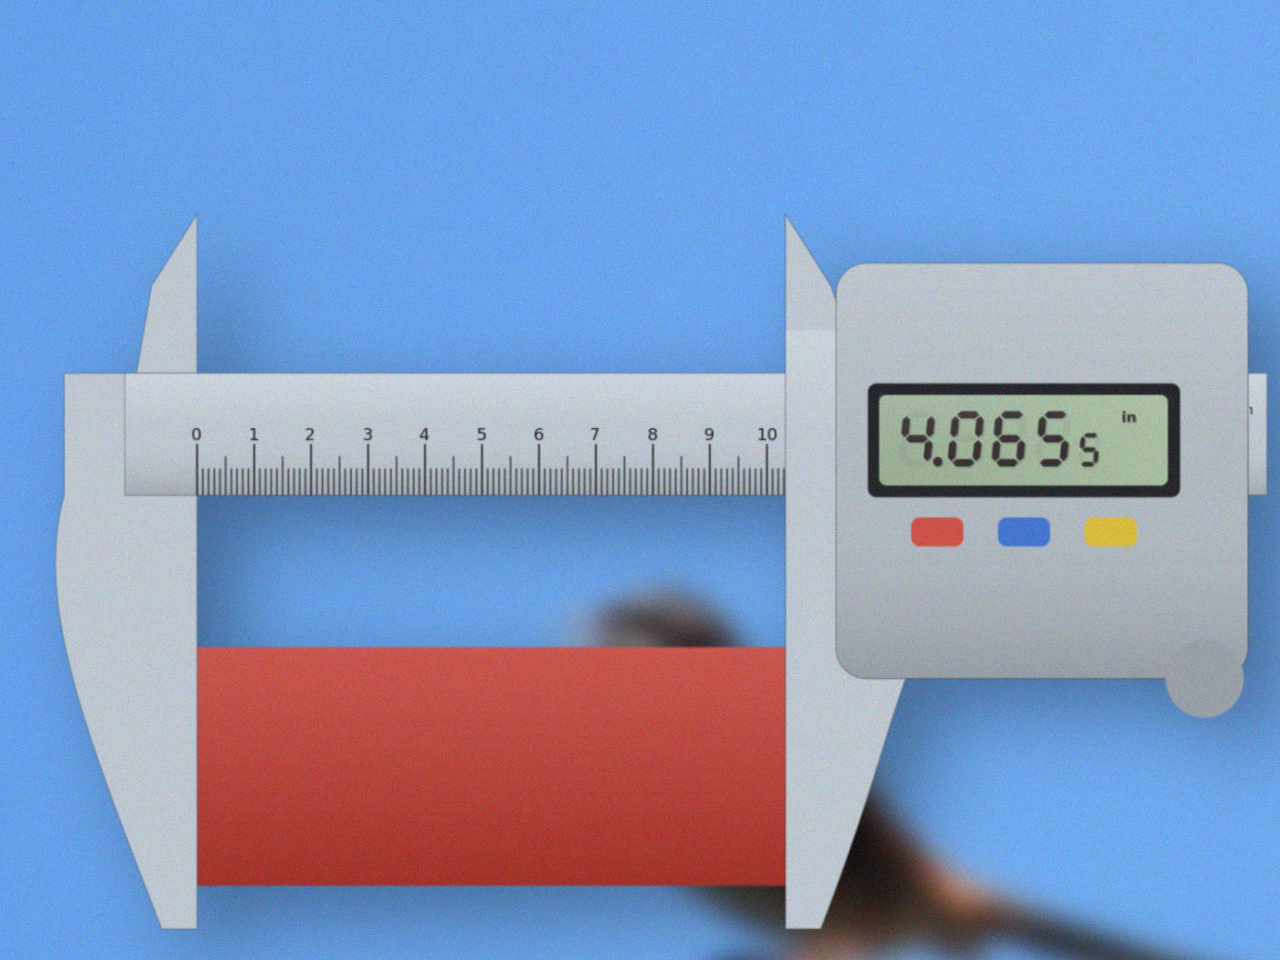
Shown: 4.0655 in
